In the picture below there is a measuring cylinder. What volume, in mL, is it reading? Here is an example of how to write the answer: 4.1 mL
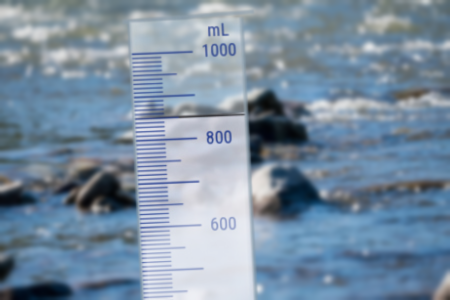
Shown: 850 mL
